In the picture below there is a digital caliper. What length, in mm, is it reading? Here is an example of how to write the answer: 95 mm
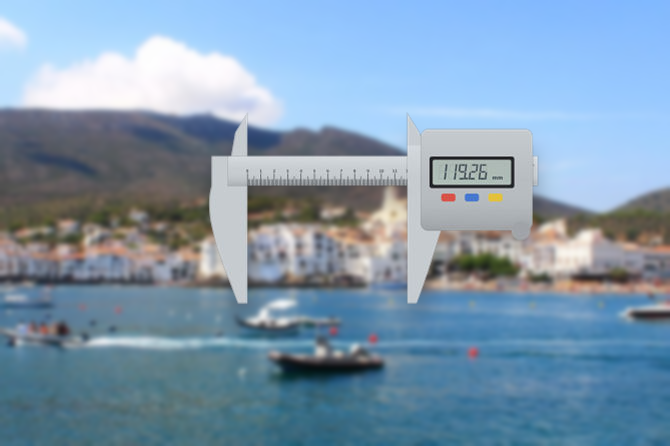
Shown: 119.26 mm
